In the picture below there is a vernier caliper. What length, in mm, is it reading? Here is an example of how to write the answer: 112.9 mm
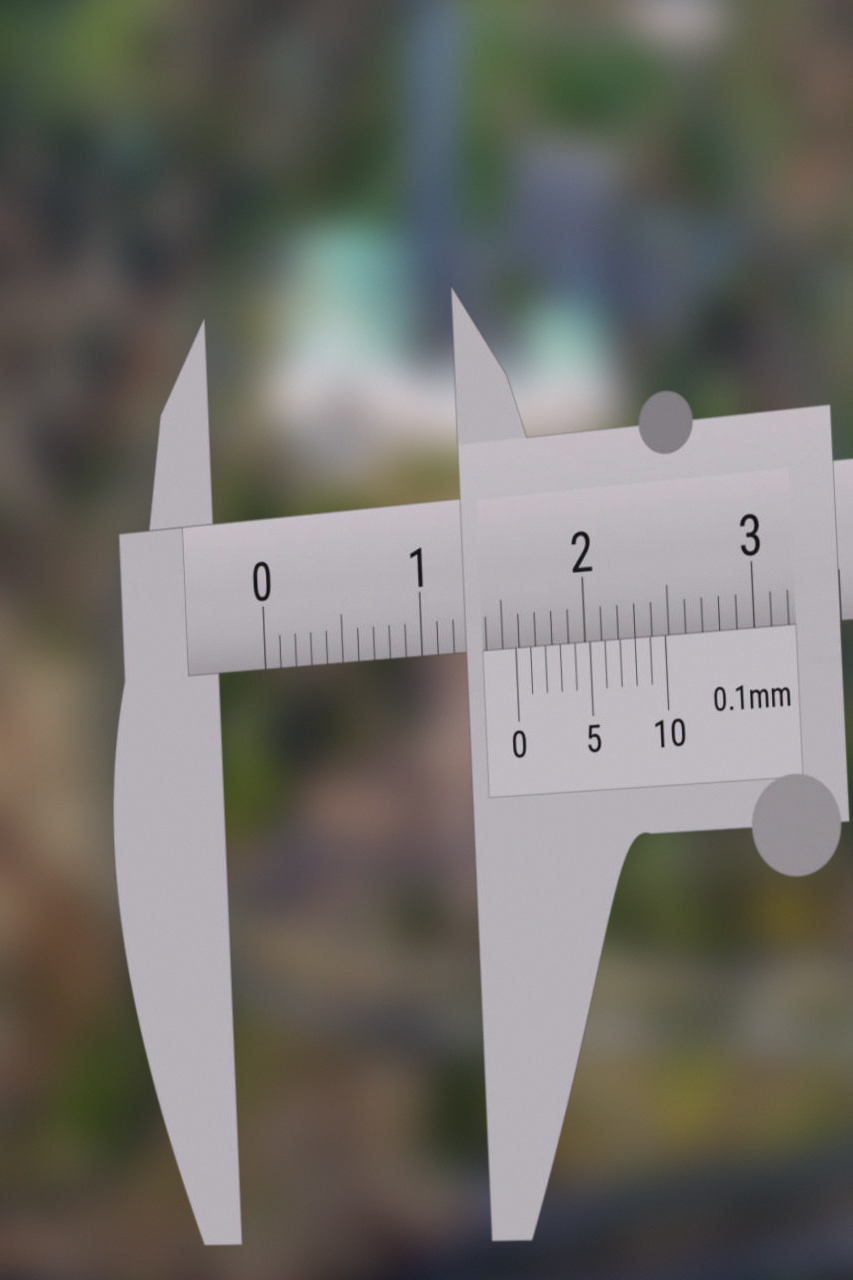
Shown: 15.8 mm
